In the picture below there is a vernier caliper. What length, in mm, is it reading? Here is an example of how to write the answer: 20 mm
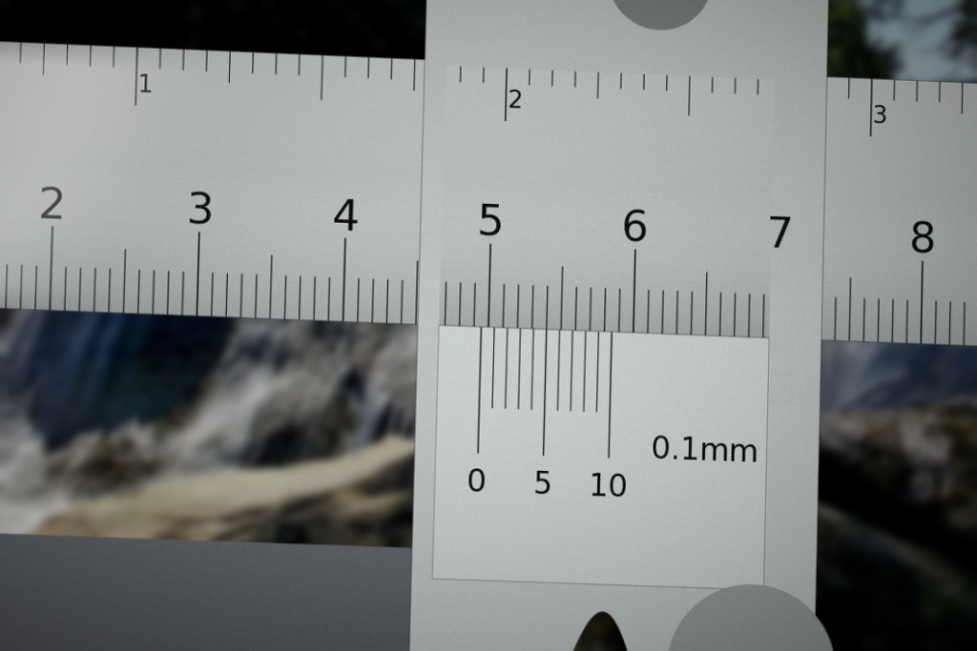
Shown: 49.5 mm
